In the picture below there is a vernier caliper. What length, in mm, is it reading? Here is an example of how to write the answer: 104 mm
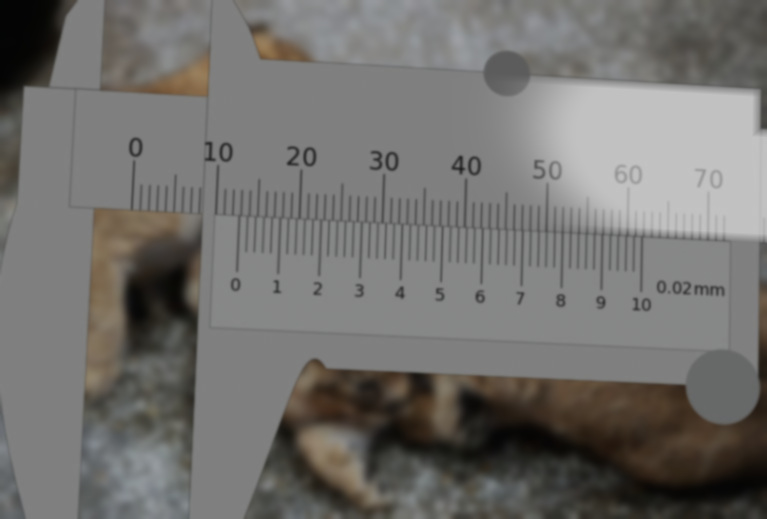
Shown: 12.8 mm
